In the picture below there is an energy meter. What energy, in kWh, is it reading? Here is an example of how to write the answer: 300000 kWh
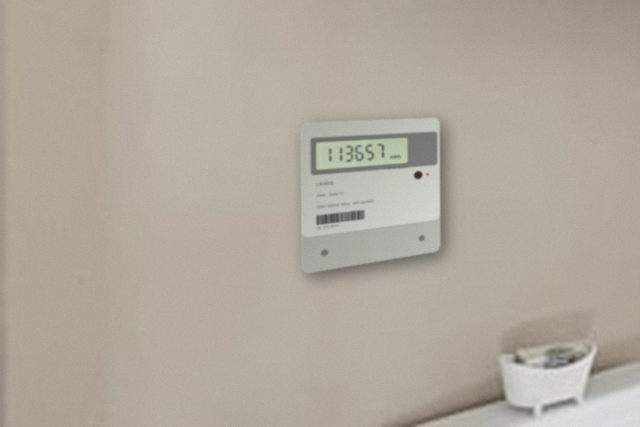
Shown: 113657 kWh
